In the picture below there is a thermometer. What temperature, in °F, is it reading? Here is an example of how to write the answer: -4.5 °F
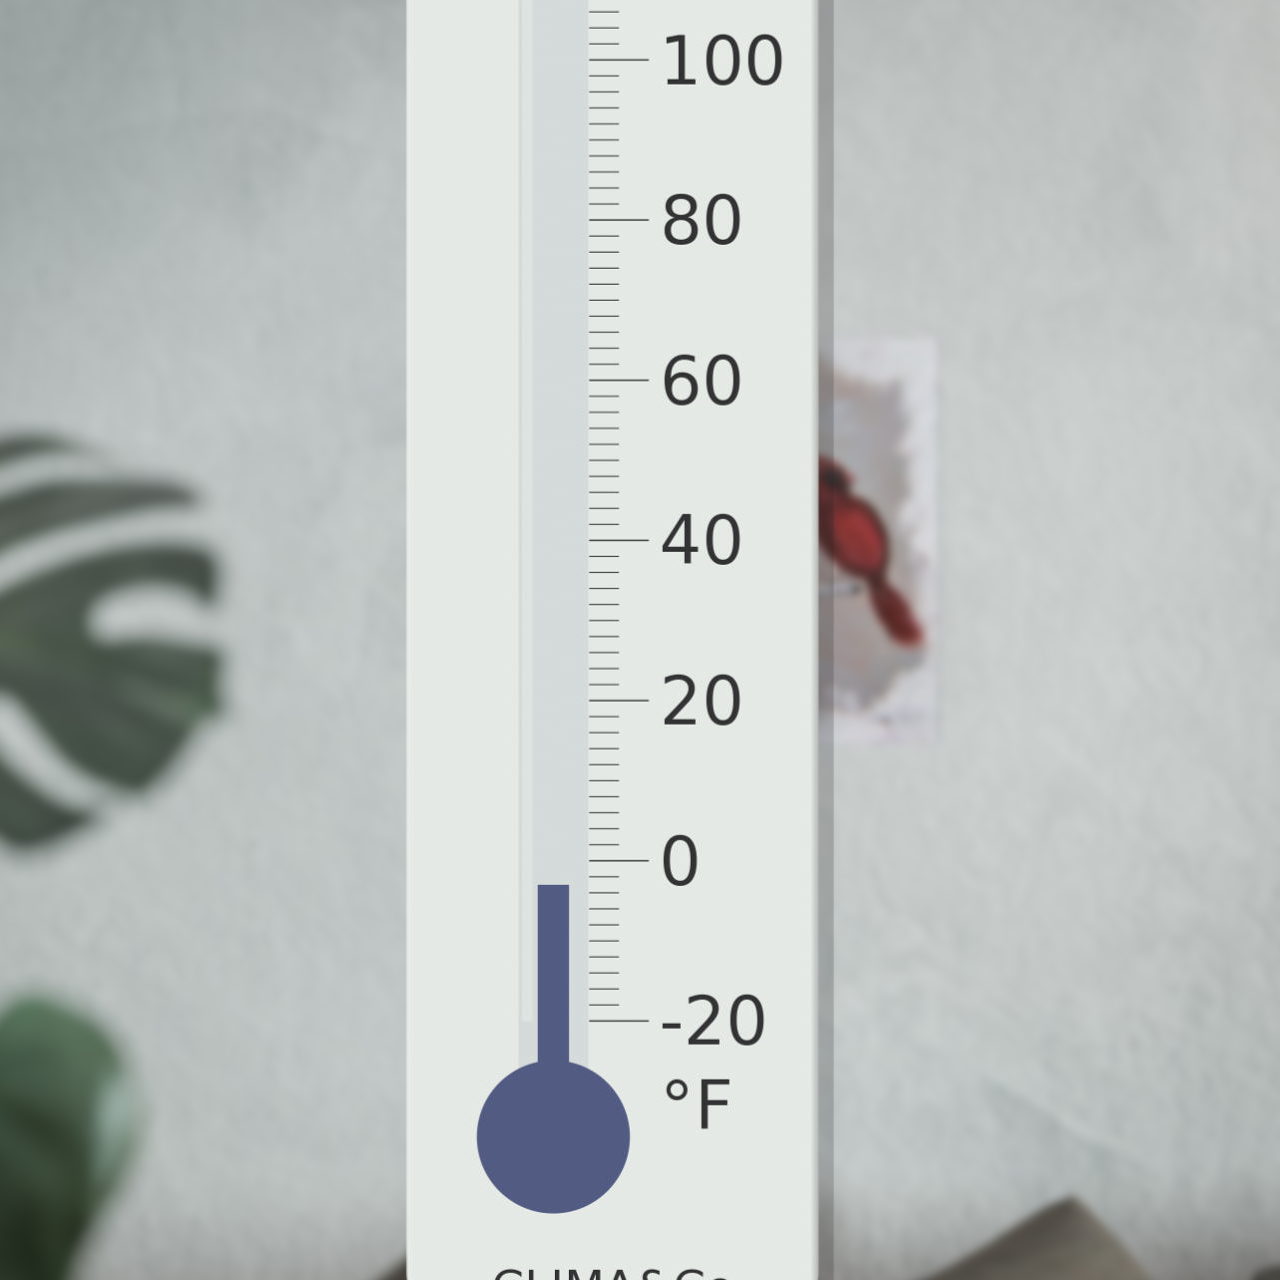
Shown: -3 °F
